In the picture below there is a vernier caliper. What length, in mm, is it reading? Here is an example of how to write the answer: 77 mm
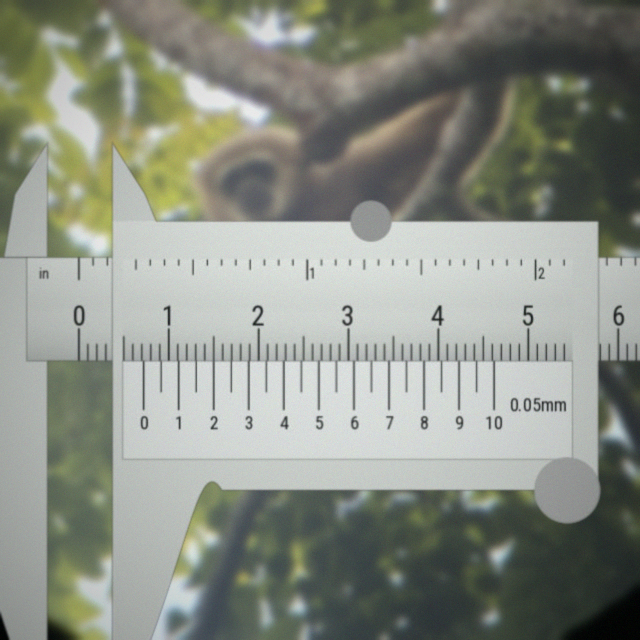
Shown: 7.2 mm
